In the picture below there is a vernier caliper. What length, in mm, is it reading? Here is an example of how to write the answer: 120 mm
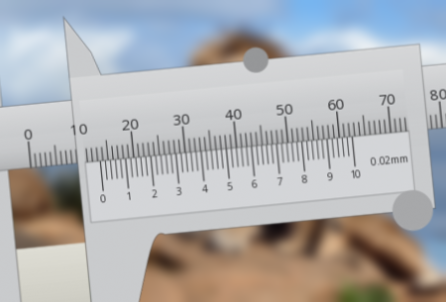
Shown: 13.5 mm
